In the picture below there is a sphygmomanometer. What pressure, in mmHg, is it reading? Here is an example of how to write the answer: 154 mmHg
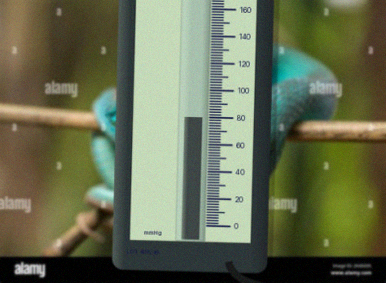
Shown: 80 mmHg
